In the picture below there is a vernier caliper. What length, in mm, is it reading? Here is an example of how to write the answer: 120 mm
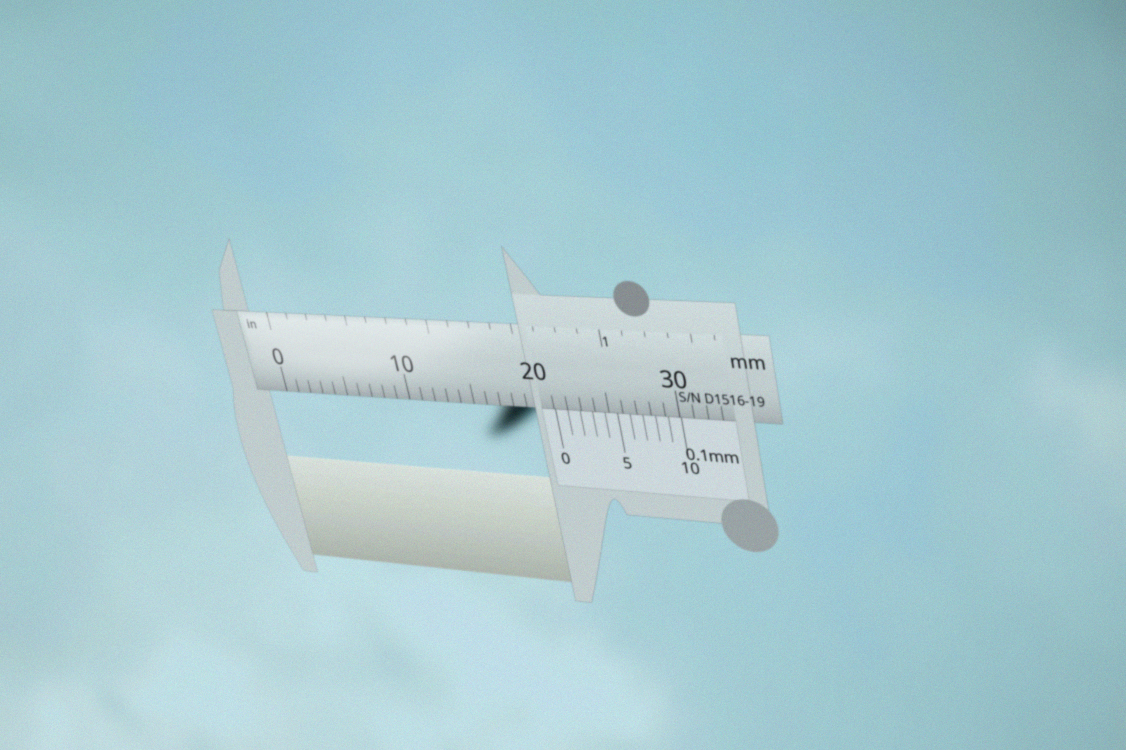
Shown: 21.1 mm
